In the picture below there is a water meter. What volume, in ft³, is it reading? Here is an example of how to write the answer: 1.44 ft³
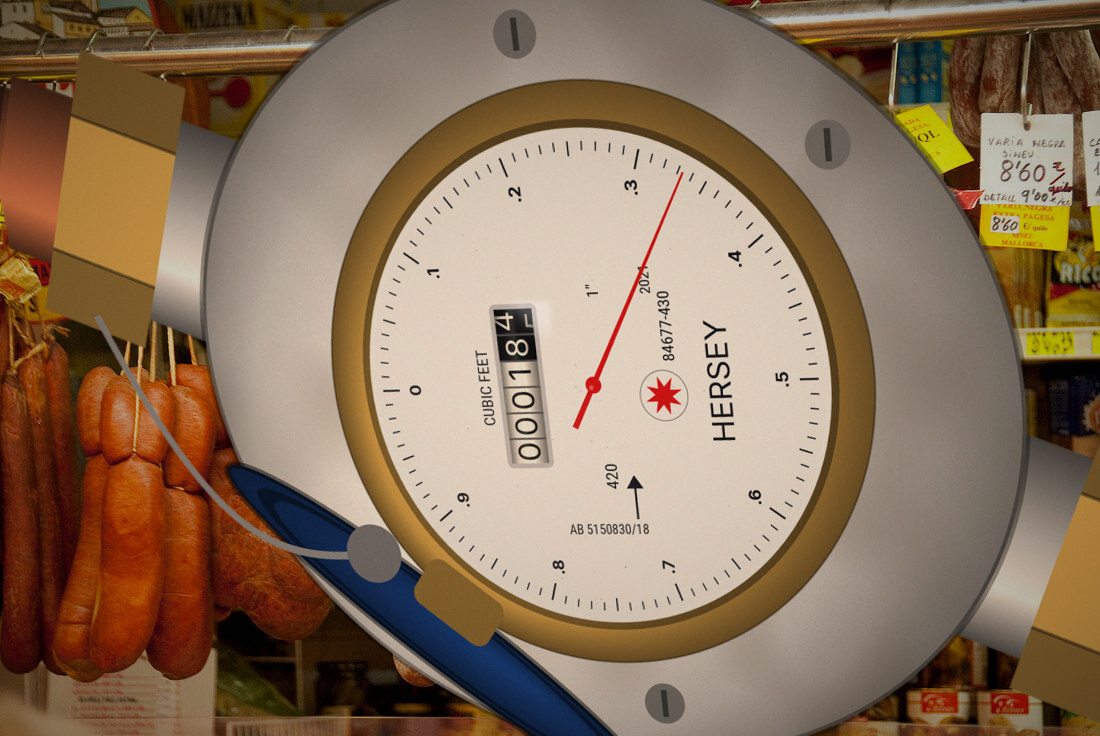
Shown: 184.33 ft³
